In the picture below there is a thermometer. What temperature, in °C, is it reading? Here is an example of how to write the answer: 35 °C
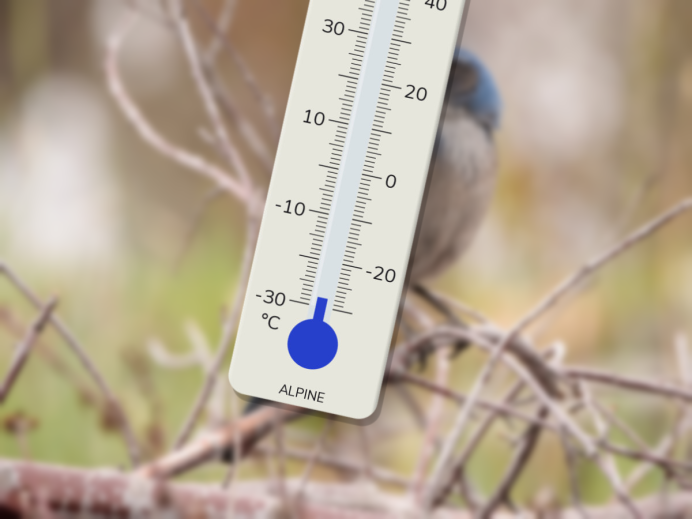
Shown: -28 °C
